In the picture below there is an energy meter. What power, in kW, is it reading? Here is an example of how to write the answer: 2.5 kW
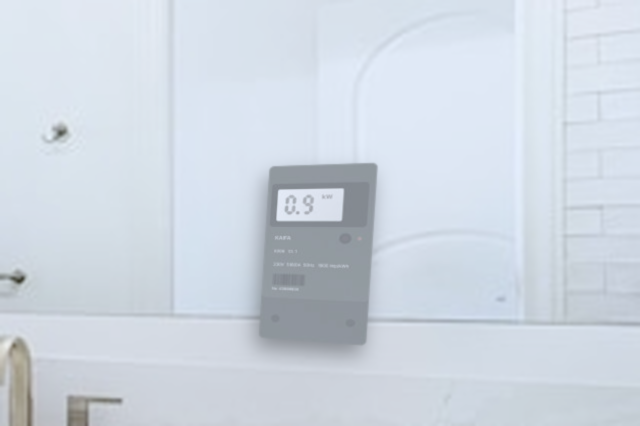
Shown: 0.9 kW
